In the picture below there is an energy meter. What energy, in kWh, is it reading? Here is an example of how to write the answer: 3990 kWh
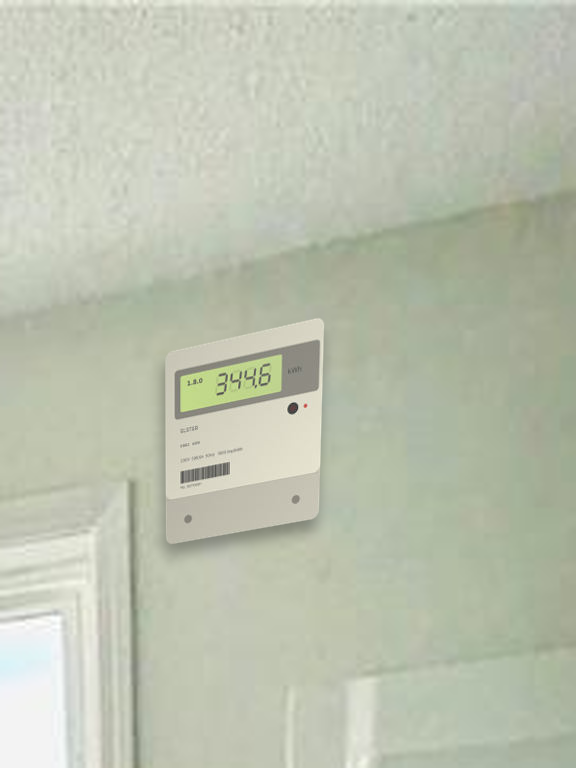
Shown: 344.6 kWh
